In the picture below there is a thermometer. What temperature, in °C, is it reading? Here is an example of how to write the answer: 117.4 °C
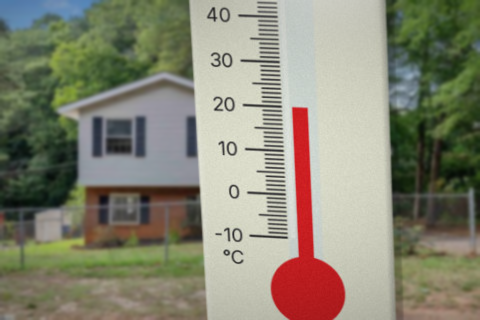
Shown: 20 °C
